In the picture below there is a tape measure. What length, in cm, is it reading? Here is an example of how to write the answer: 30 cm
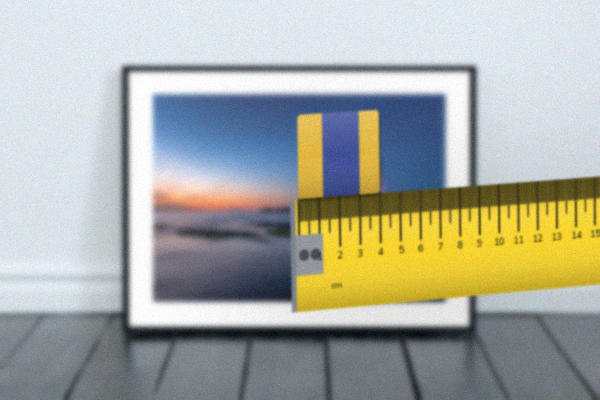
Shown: 4 cm
